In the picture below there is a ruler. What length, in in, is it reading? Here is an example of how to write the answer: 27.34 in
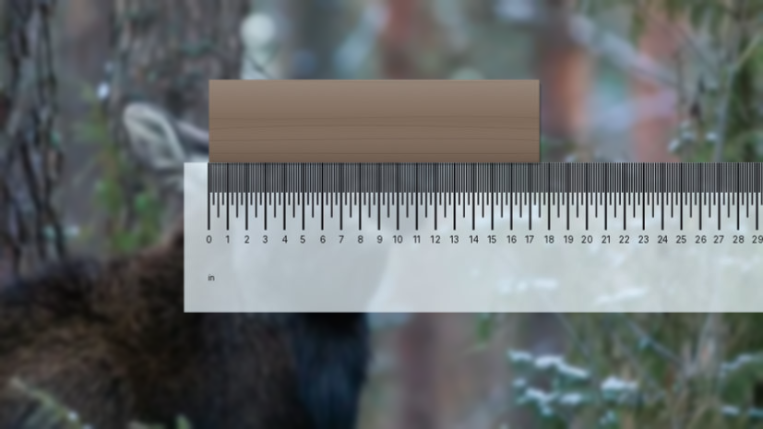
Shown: 17.5 in
